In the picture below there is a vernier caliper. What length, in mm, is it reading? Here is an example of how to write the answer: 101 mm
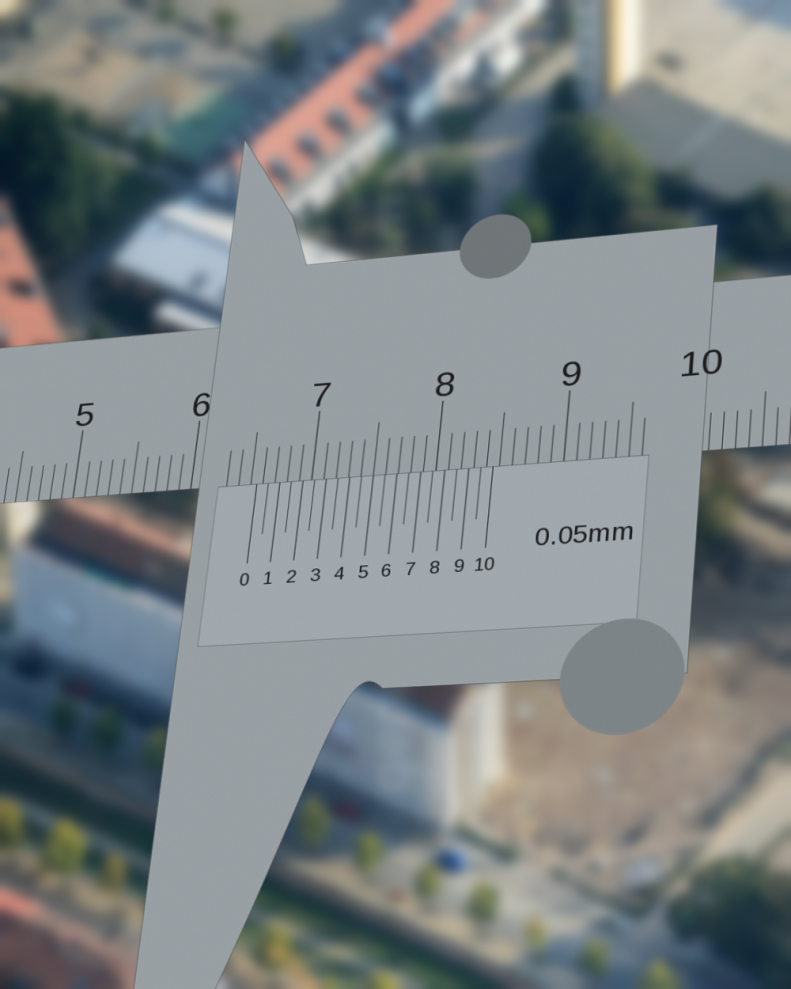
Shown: 65.5 mm
